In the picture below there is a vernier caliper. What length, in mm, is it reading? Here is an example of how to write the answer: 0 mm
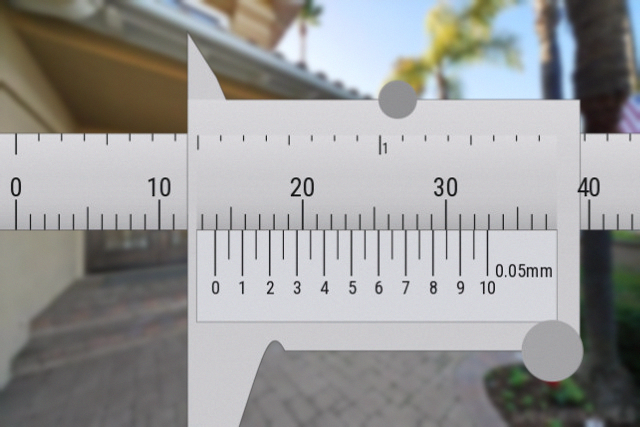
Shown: 13.9 mm
